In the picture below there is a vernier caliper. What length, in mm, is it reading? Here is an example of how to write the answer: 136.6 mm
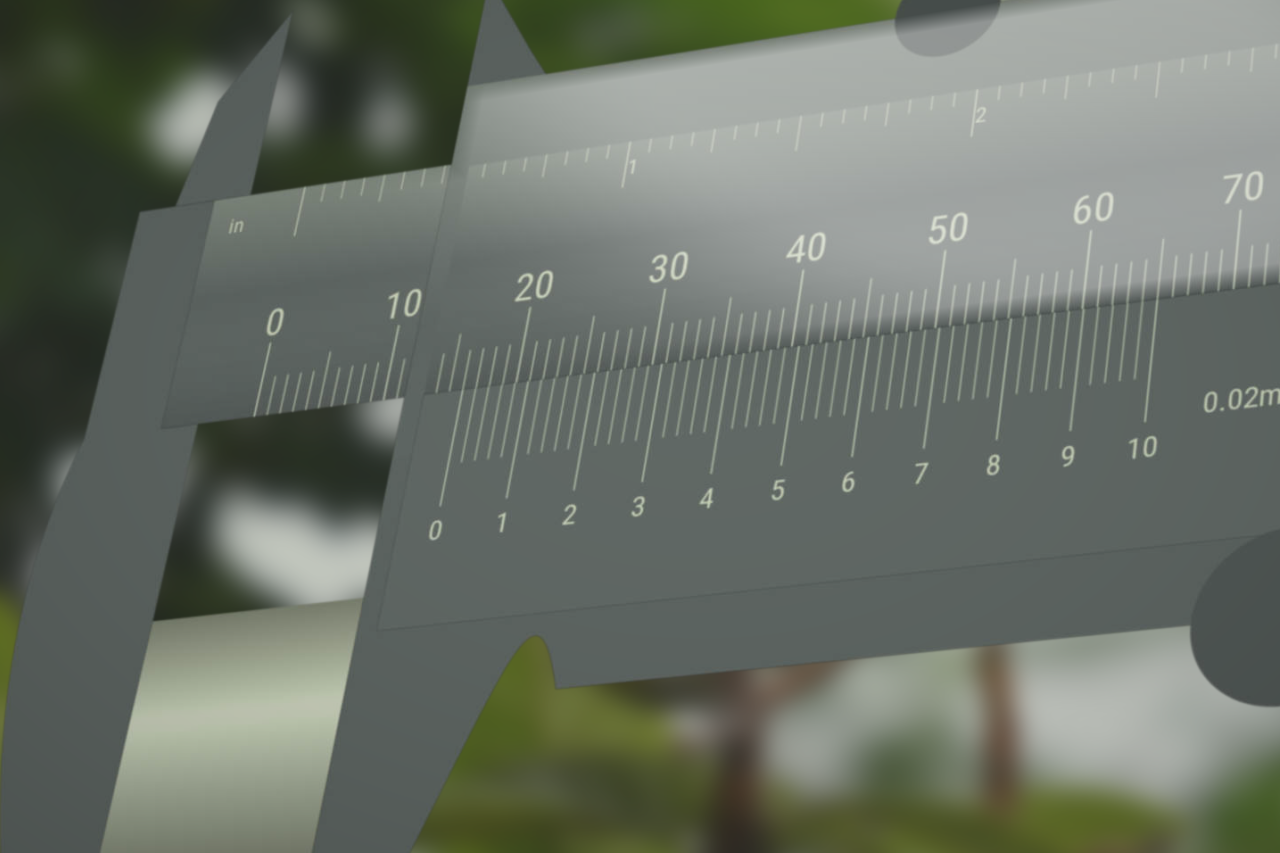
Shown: 16.0 mm
